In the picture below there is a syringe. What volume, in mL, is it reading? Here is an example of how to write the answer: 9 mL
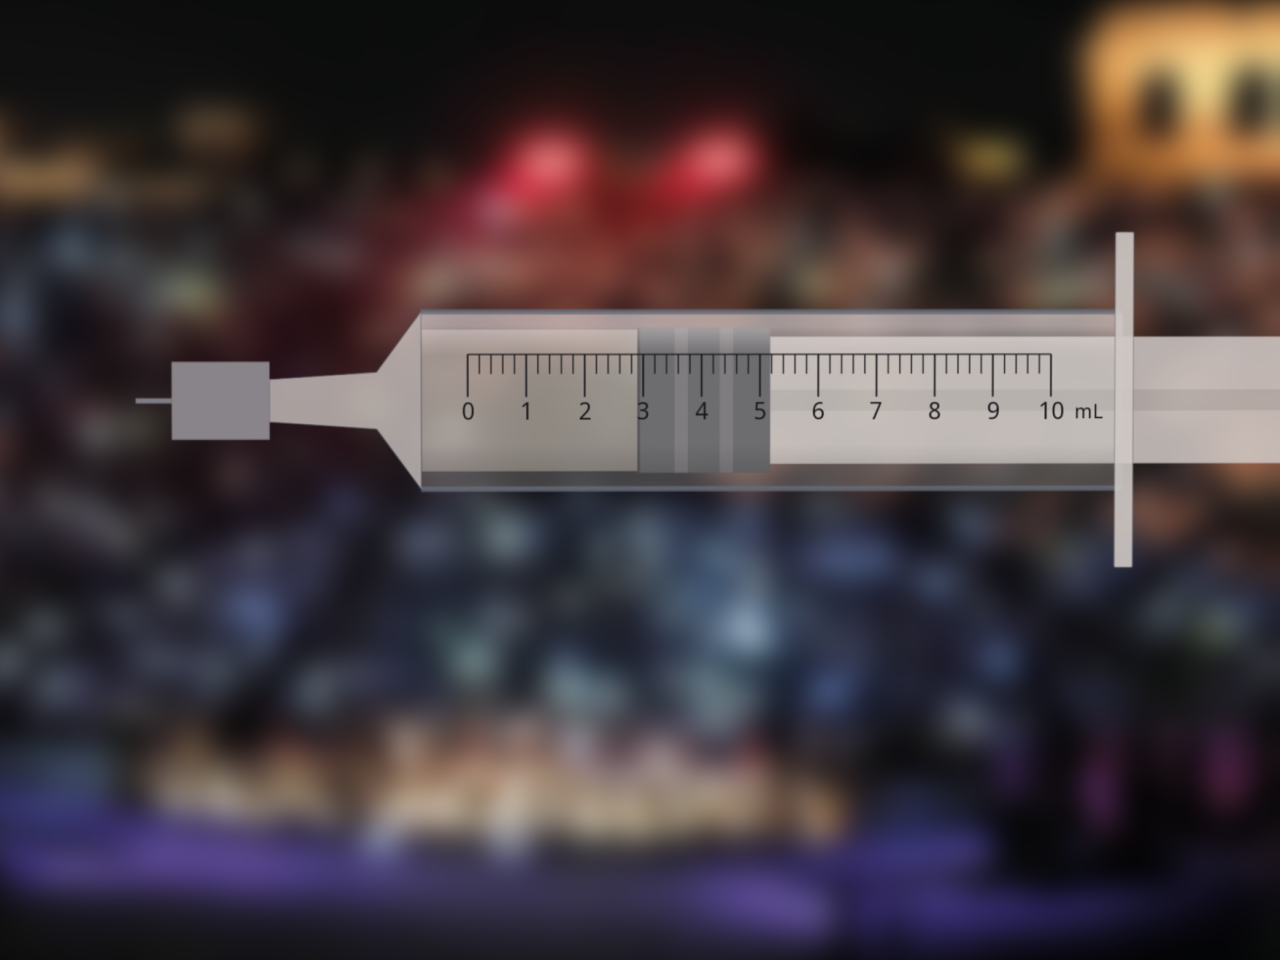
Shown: 2.9 mL
